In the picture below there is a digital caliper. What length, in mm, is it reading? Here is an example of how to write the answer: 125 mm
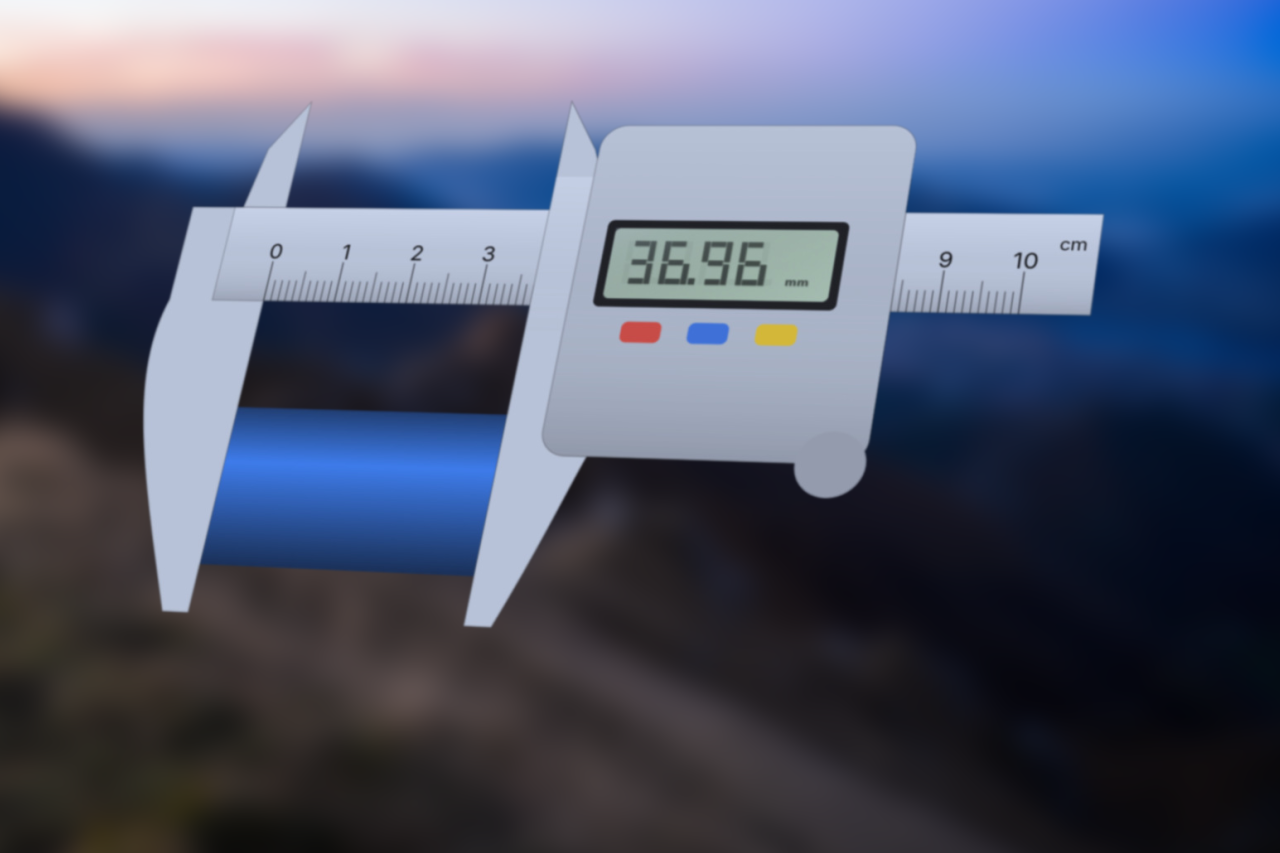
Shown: 36.96 mm
